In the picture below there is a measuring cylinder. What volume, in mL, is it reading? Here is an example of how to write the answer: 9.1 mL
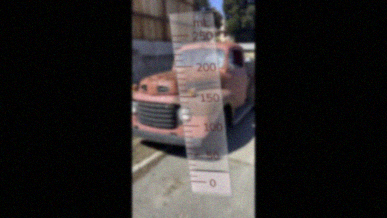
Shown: 20 mL
